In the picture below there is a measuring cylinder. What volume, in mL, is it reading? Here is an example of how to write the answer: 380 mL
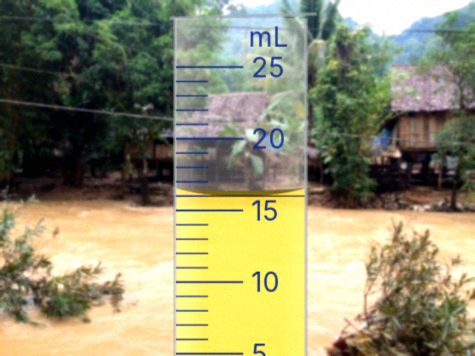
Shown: 16 mL
